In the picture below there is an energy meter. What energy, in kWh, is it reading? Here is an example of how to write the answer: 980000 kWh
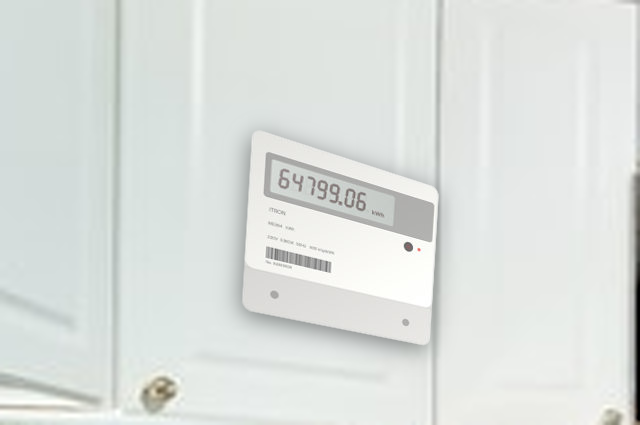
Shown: 64799.06 kWh
